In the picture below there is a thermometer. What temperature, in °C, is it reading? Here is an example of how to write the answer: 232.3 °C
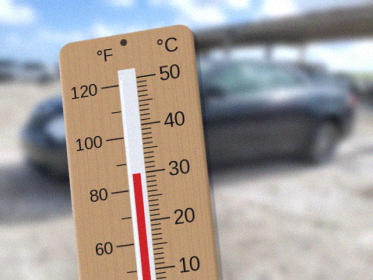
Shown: 30 °C
